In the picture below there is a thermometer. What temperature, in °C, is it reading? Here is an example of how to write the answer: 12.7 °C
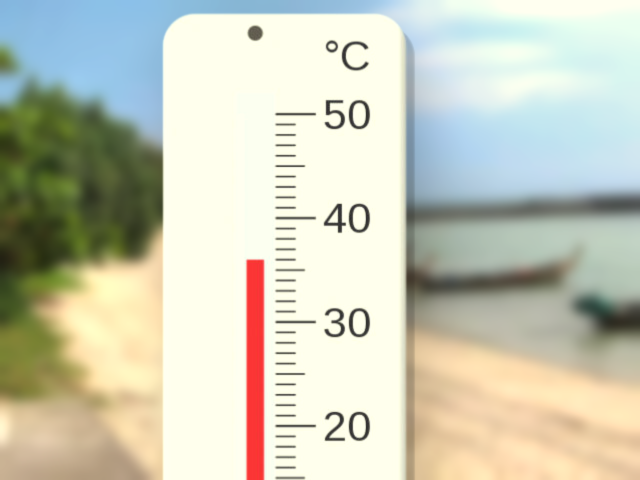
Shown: 36 °C
